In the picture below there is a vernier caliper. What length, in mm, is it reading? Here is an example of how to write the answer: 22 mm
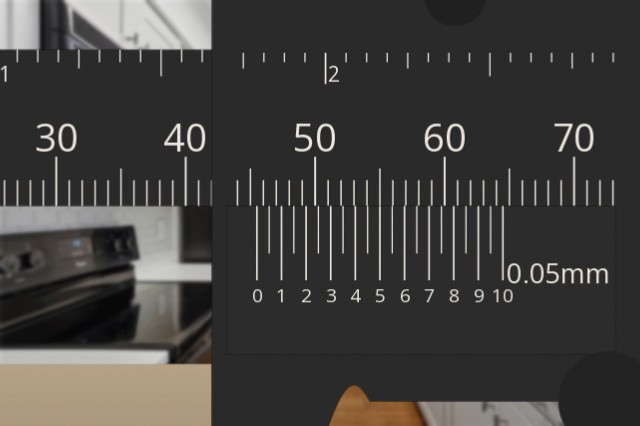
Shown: 45.5 mm
